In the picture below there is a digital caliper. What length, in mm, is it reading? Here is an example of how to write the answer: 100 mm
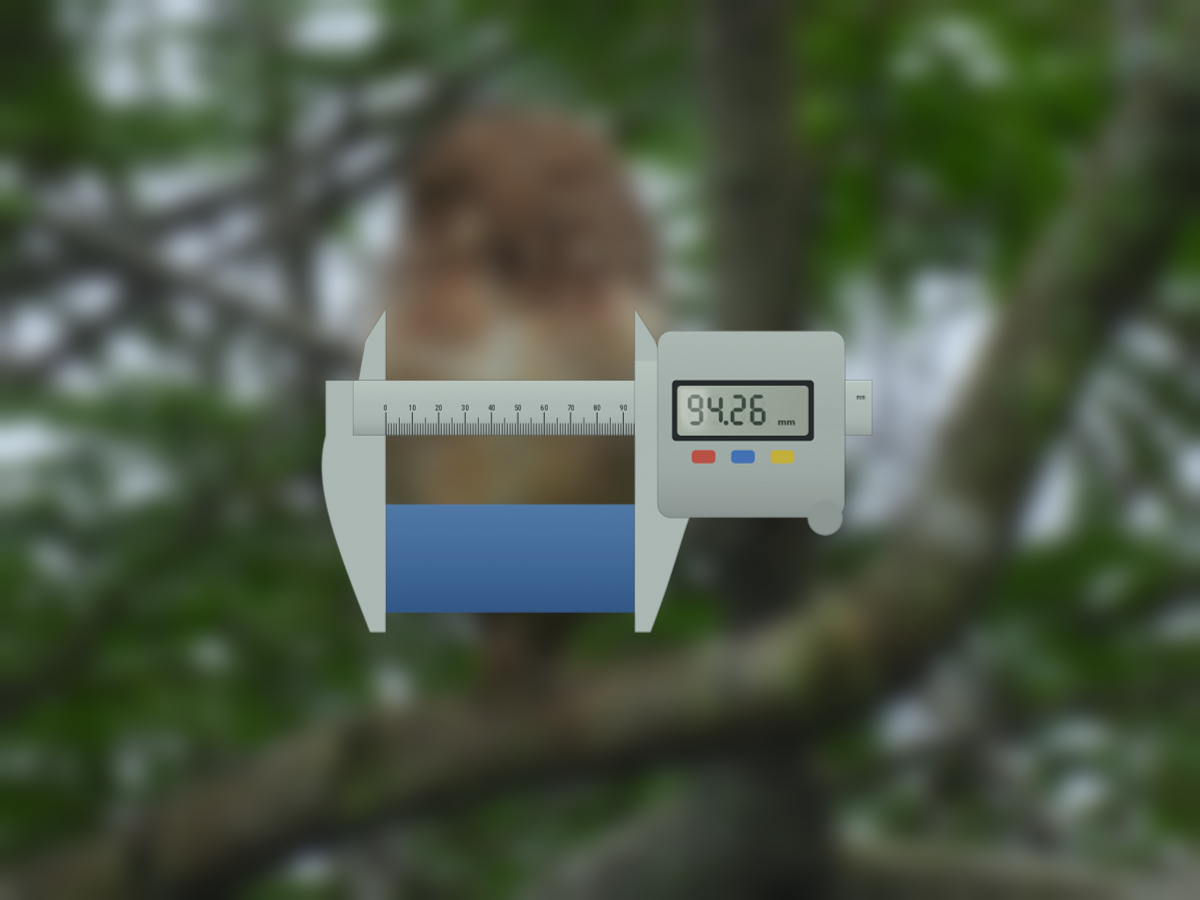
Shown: 94.26 mm
